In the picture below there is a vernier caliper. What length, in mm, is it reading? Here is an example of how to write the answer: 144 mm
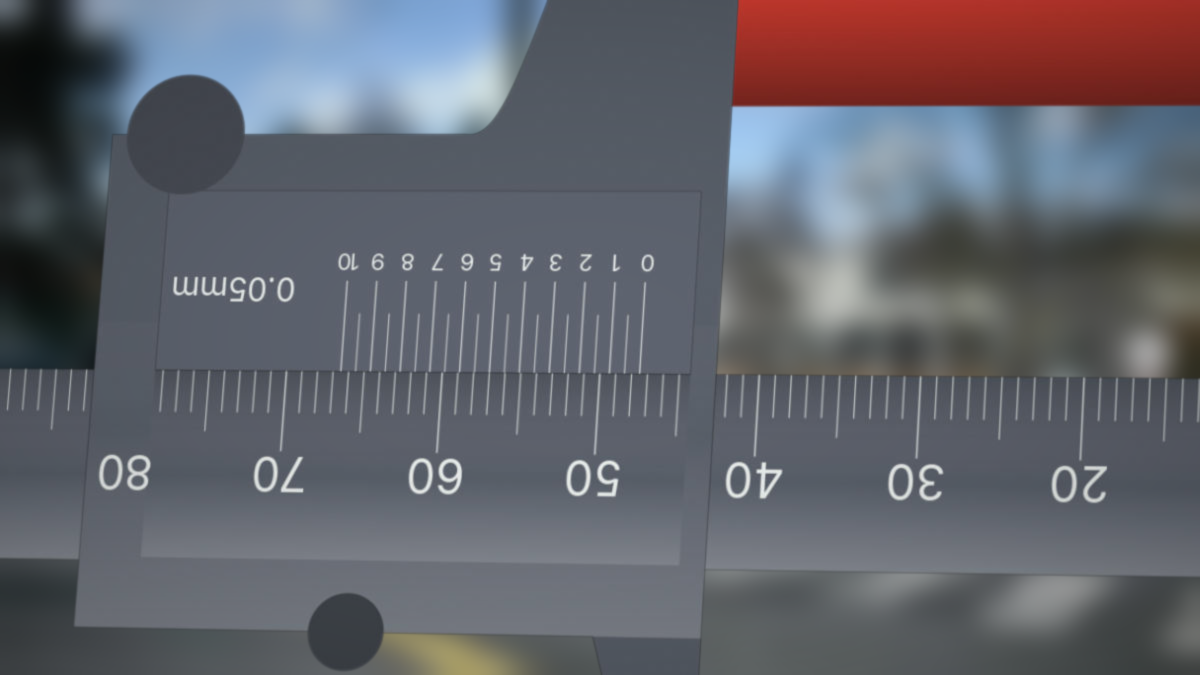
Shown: 47.5 mm
